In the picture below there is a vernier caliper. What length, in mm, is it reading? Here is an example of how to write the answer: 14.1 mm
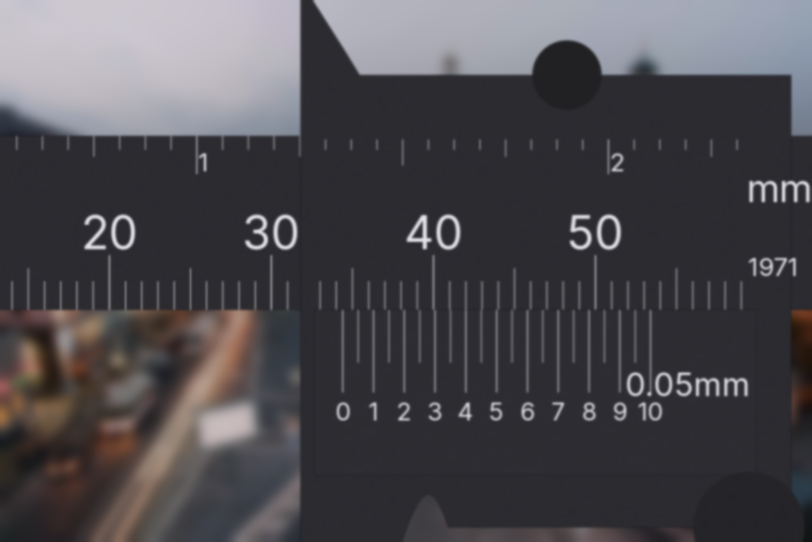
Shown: 34.4 mm
